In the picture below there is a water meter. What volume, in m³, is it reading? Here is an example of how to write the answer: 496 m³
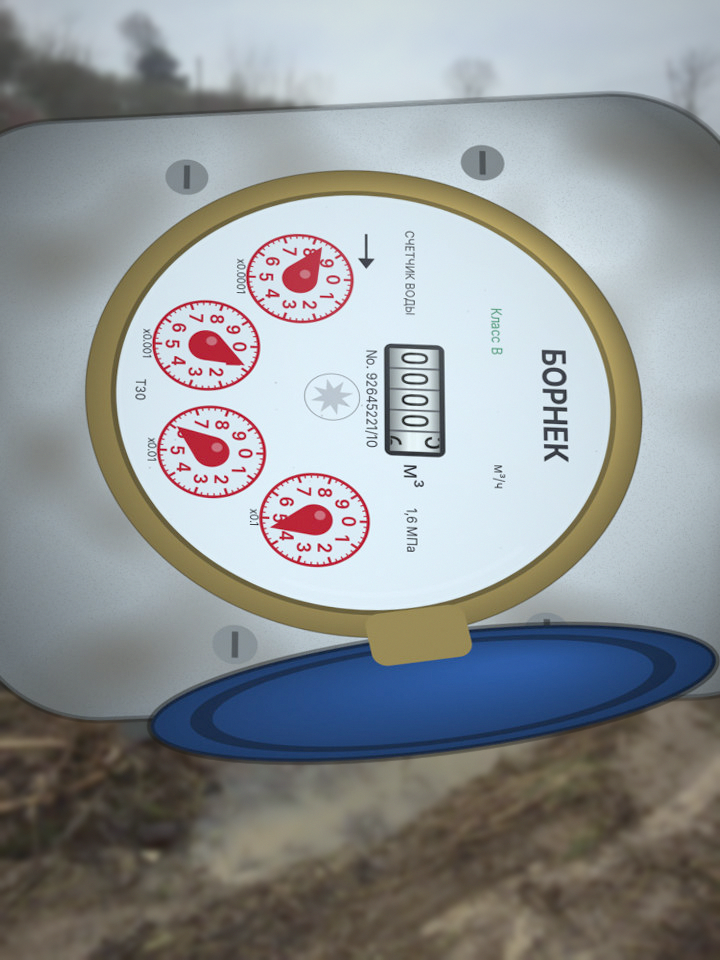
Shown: 5.4608 m³
